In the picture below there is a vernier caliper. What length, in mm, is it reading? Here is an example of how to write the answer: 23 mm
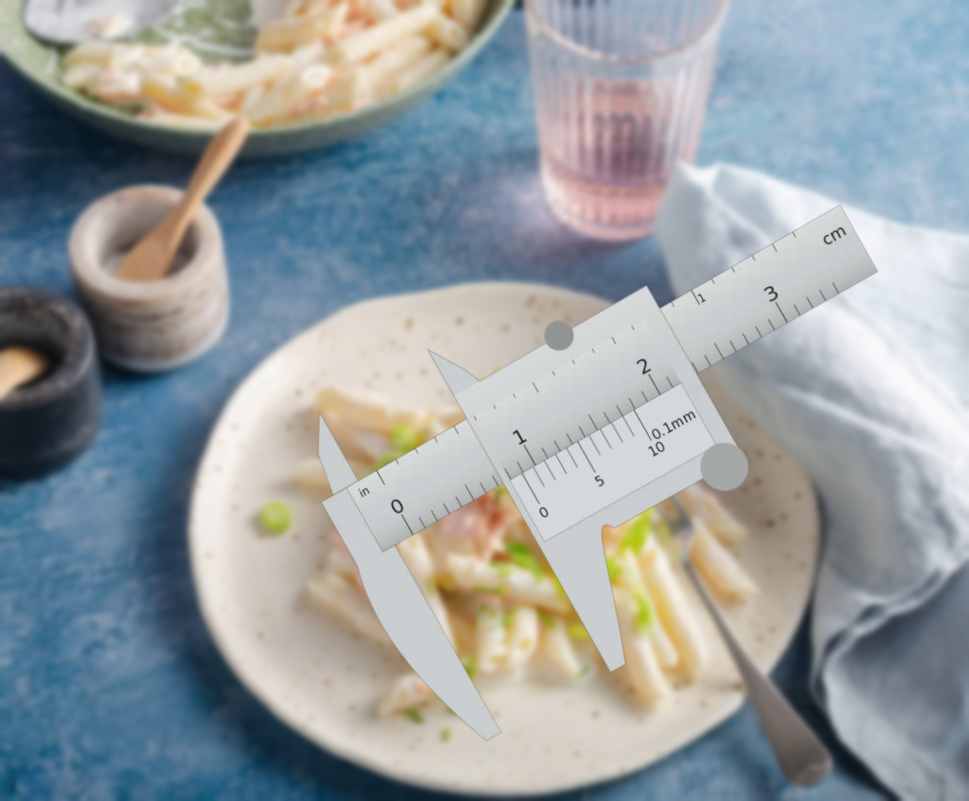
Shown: 8.9 mm
